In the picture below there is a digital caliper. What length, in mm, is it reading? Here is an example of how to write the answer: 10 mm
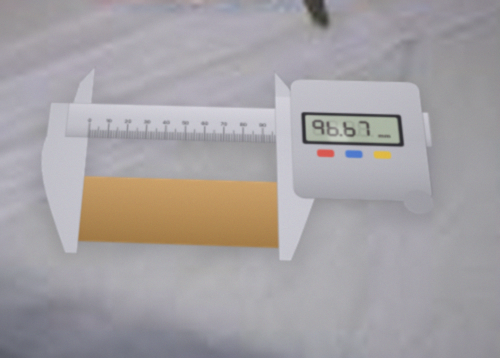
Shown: 96.67 mm
